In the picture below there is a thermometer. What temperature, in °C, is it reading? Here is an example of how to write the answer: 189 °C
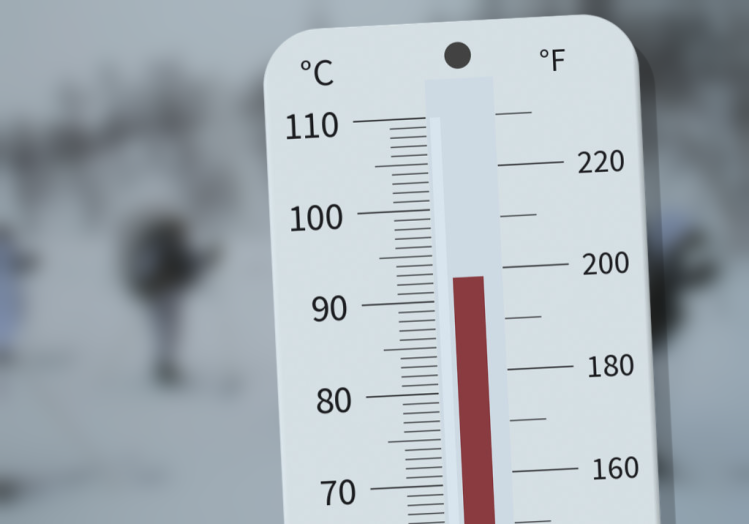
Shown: 92.5 °C
